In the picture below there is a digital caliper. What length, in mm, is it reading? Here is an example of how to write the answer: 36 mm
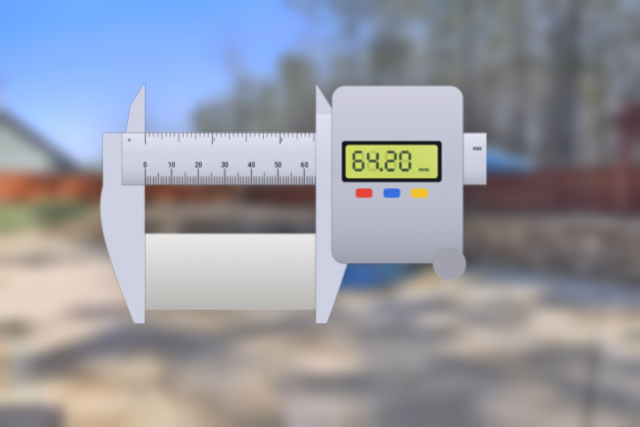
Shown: 64.20 mm
